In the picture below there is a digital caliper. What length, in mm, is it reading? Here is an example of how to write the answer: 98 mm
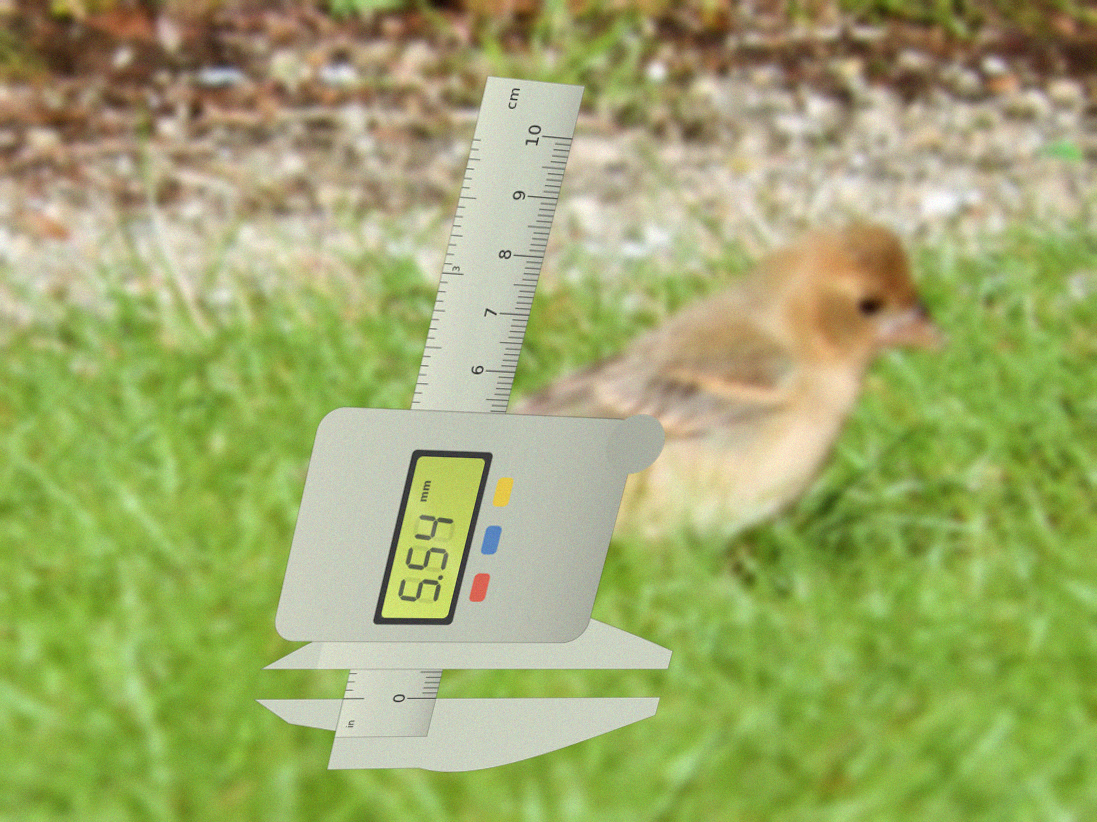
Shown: 5.54 mm
